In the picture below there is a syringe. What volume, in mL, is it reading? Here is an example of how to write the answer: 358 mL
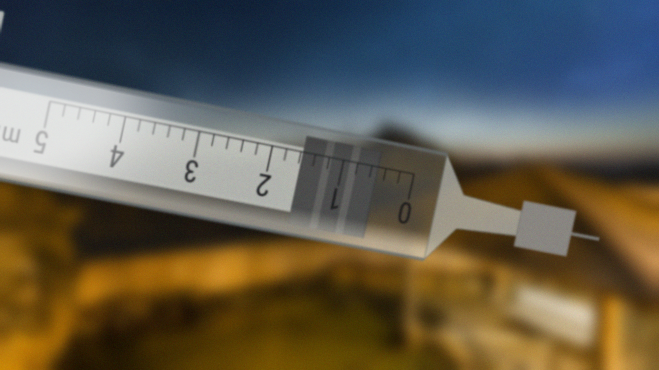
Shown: 0.5 mL
